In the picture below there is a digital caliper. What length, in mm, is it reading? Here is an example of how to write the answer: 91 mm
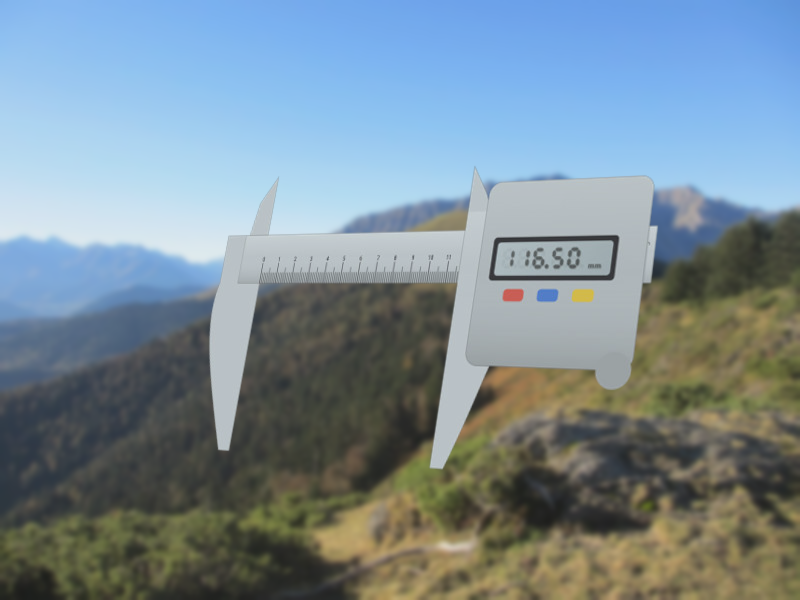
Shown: 116.50 mm
